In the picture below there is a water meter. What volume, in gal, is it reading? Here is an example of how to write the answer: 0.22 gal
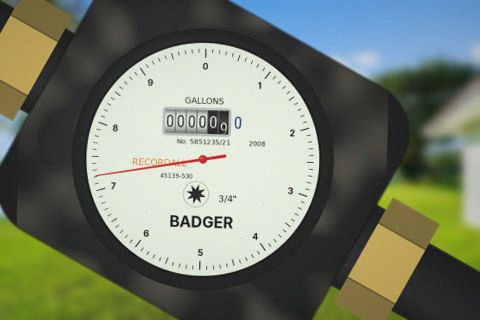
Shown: 87.2 gal
